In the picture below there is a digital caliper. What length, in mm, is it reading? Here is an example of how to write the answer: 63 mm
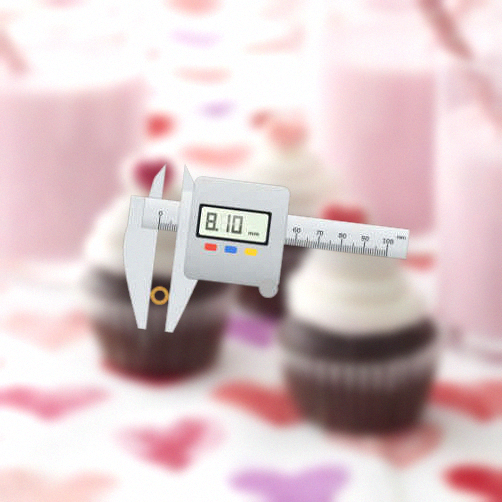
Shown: 8.10 mm
